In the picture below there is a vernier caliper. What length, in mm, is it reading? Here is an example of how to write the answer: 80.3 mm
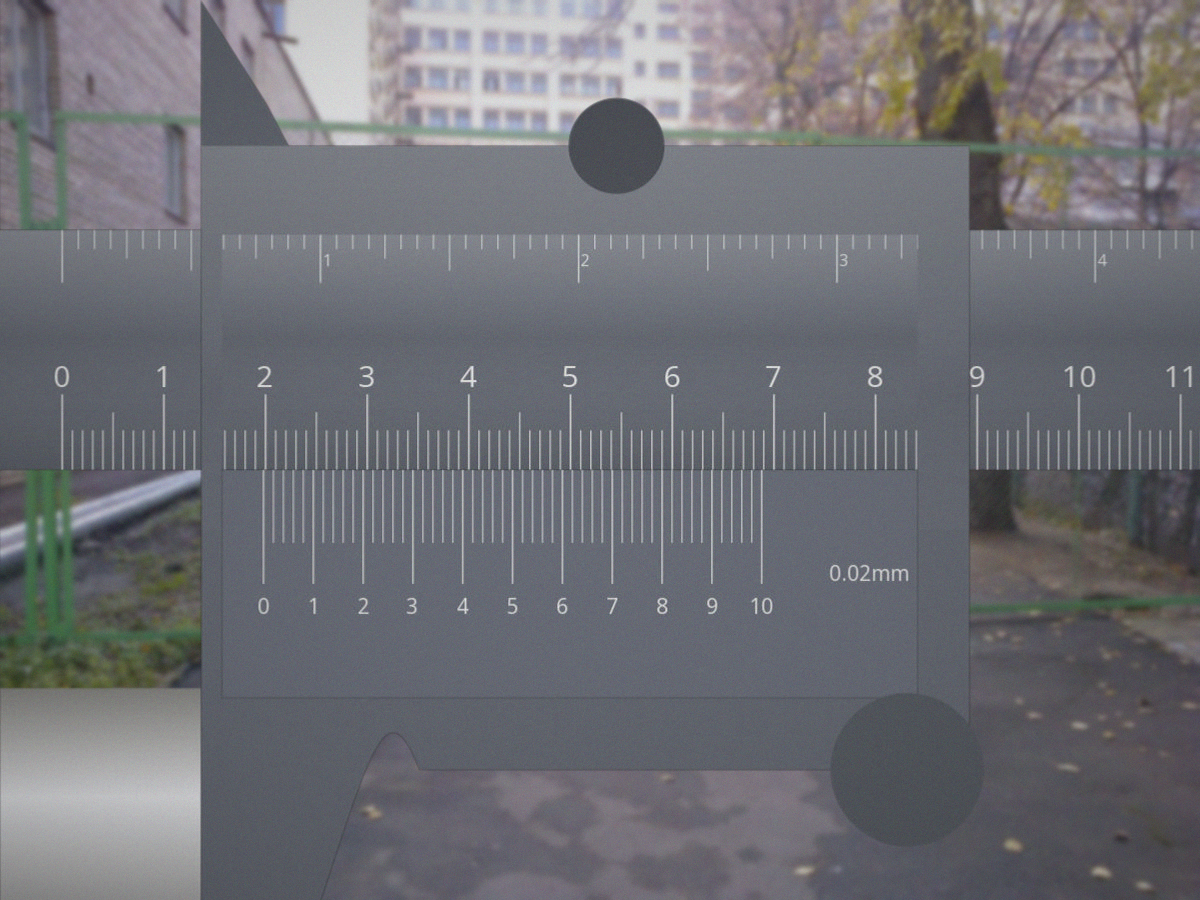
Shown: 19.8 mm
